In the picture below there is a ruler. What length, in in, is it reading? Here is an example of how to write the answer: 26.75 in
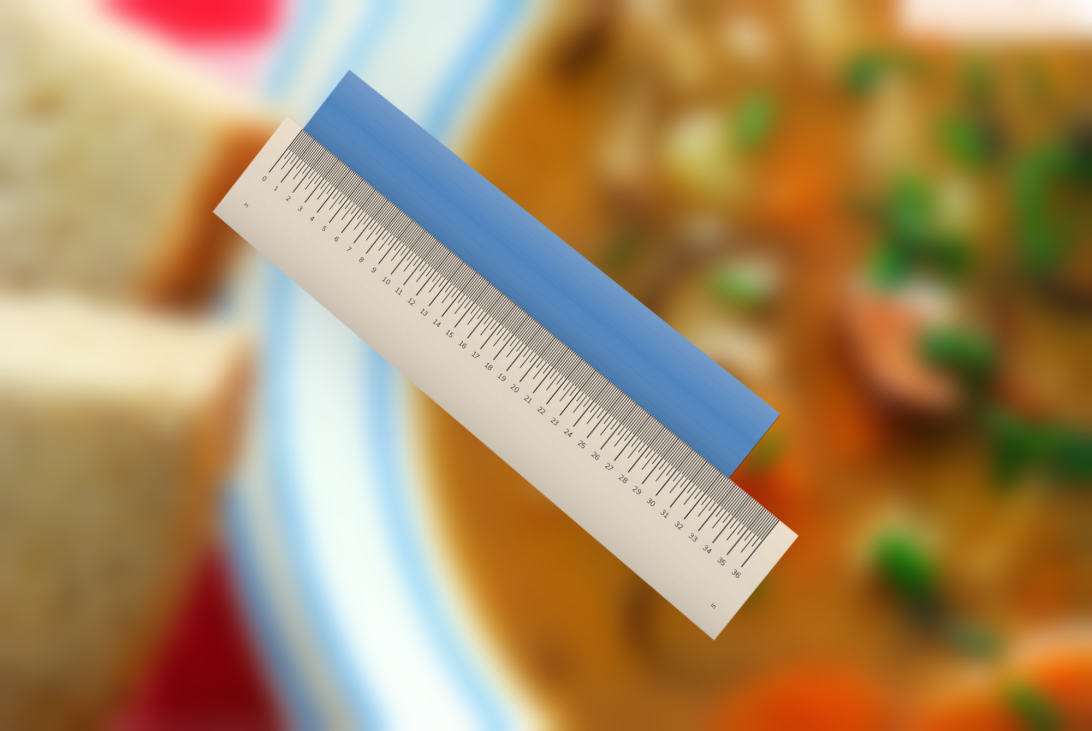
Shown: 32.5 in
